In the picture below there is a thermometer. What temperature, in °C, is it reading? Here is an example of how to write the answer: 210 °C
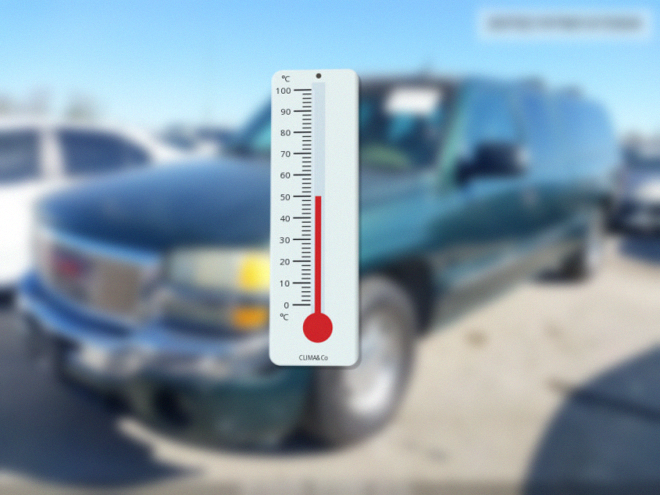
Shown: 50 °C
